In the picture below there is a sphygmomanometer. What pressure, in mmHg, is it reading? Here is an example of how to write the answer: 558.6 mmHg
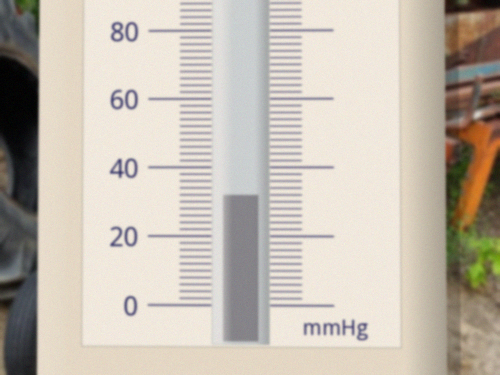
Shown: 32 mmHg
